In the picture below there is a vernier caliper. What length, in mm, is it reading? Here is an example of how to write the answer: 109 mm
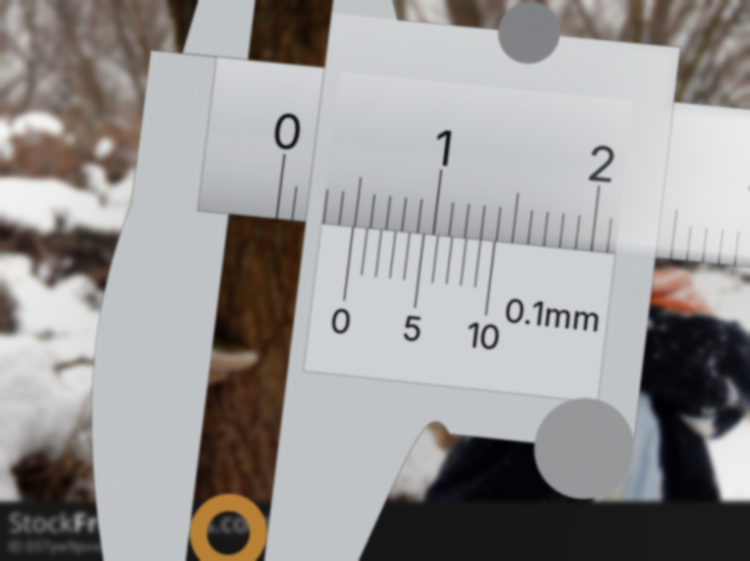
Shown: 4.9 mm
